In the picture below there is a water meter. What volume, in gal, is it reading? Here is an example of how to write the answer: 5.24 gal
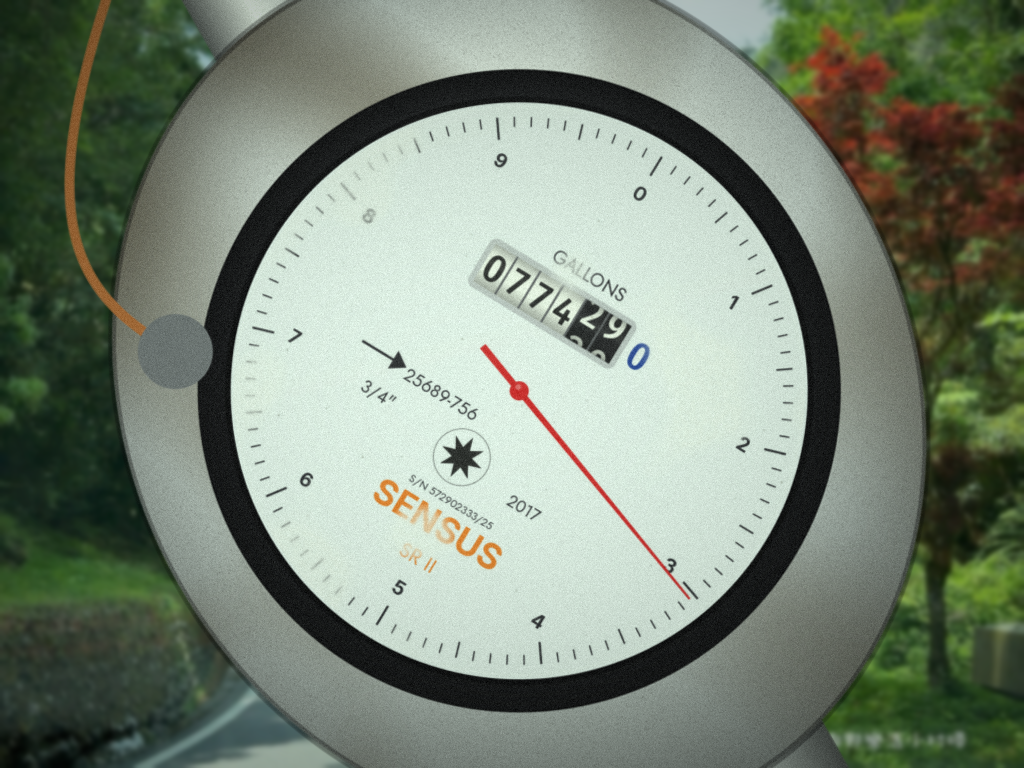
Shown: 774293.0 gal
